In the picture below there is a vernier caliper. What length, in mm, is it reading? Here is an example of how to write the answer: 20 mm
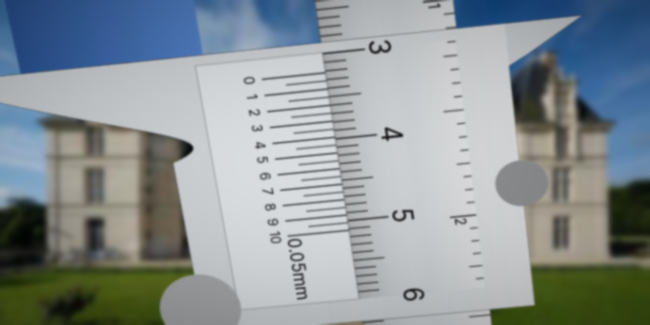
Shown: 32.2 mm
